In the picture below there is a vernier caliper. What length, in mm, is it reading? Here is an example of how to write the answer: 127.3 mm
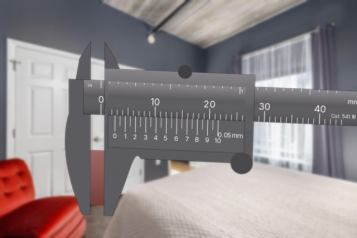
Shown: 2.6 mm
